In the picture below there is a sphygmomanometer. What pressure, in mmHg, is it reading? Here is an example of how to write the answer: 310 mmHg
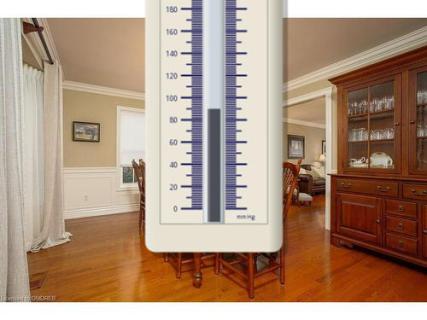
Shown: 90 mmHg
